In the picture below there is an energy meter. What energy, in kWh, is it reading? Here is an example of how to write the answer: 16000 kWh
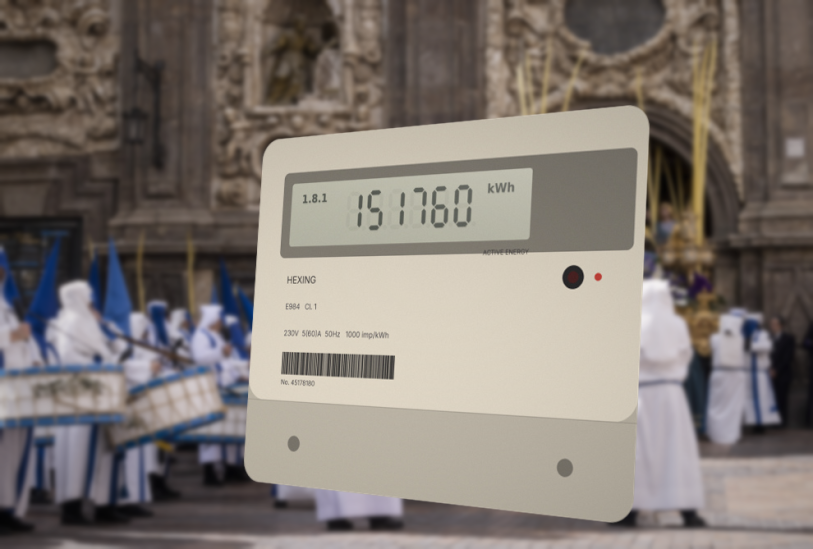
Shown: 151760 kWh
